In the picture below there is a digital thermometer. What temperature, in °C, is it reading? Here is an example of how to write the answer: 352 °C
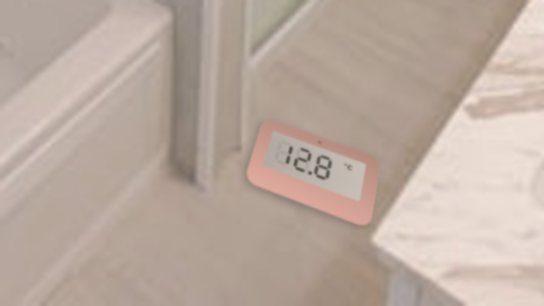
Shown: 12.8 °C
